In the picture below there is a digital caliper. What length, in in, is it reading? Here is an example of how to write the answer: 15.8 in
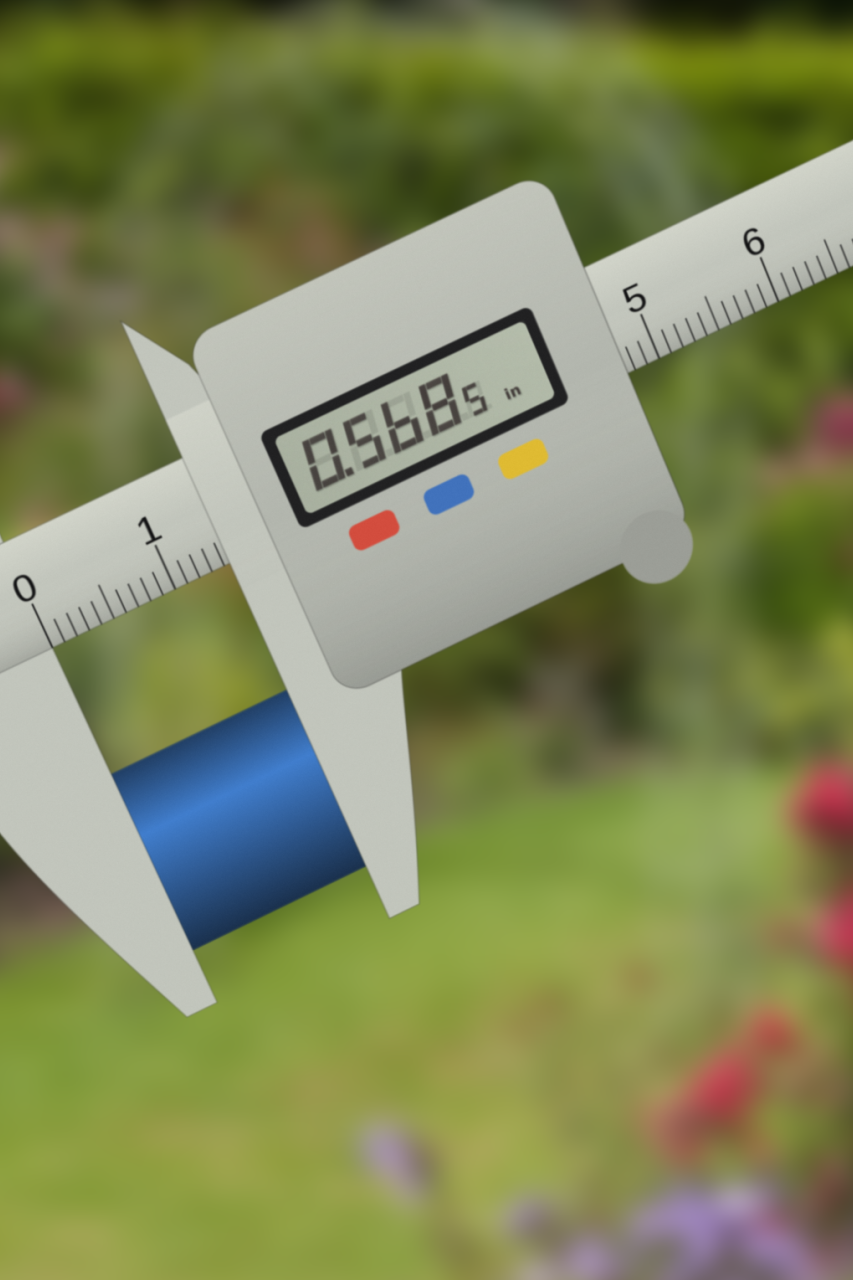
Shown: 0.5685 in
